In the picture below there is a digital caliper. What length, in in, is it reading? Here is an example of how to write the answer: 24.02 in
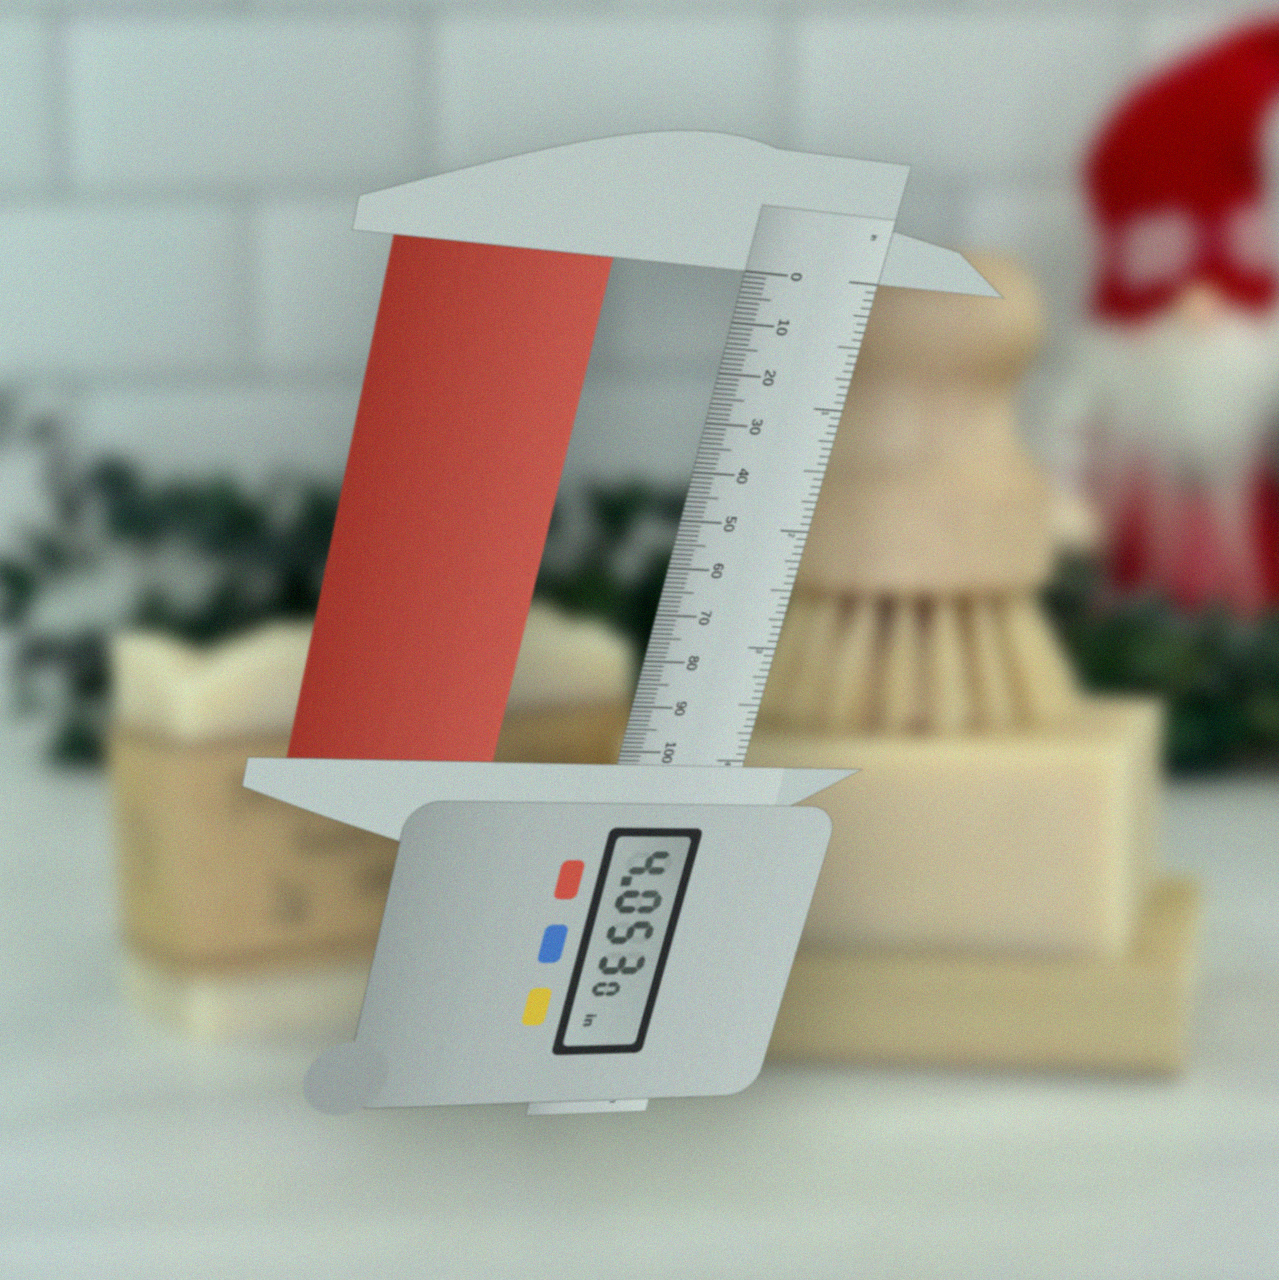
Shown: 4.0530 in
